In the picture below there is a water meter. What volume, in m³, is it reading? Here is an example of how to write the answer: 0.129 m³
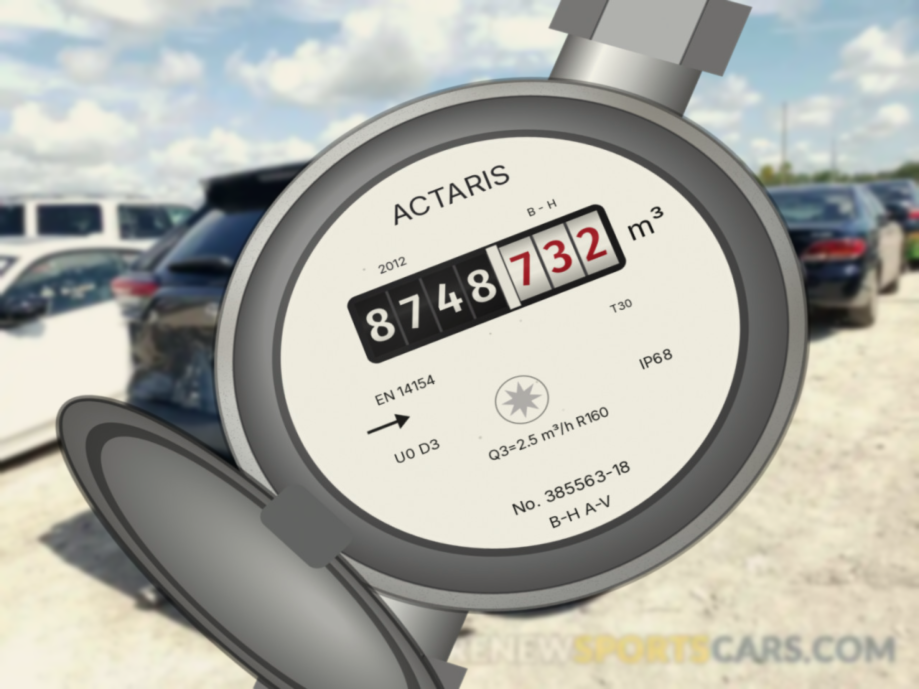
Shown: 8748.732 m³
